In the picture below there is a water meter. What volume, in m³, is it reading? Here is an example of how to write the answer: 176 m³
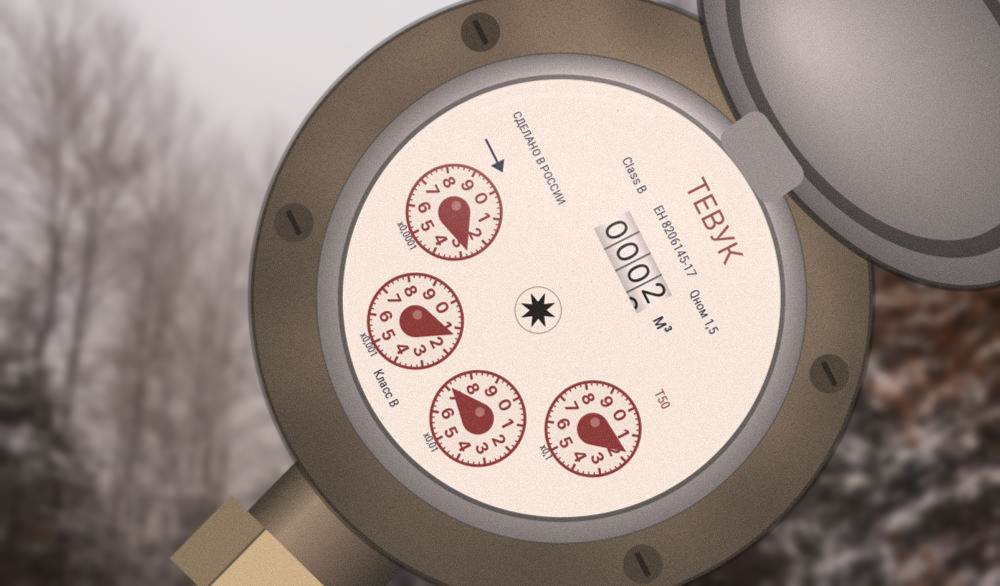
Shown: 2.1712 m³
